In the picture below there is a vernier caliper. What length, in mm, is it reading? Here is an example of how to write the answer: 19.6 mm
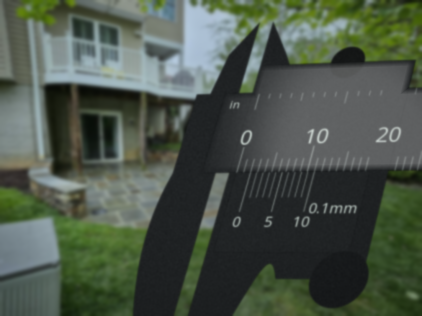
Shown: 2.0 mm
